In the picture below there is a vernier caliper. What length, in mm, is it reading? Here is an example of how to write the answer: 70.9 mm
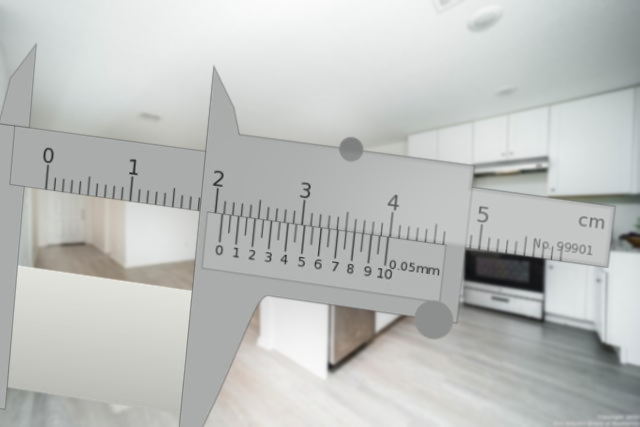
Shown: 20.8 mm
